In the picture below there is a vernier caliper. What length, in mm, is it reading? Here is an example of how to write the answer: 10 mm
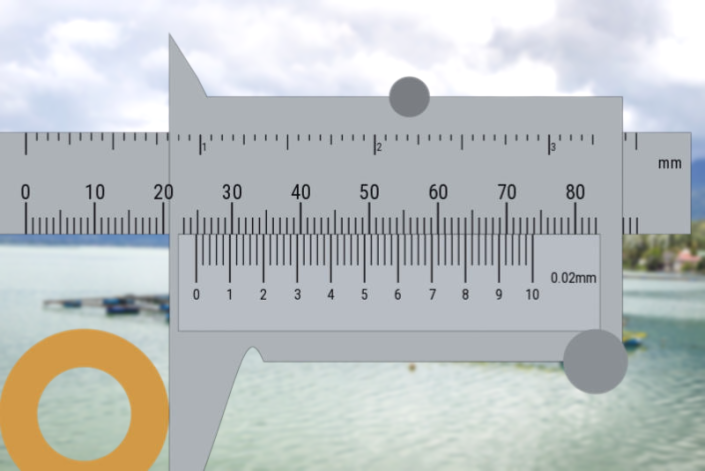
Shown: 24.8 mm
